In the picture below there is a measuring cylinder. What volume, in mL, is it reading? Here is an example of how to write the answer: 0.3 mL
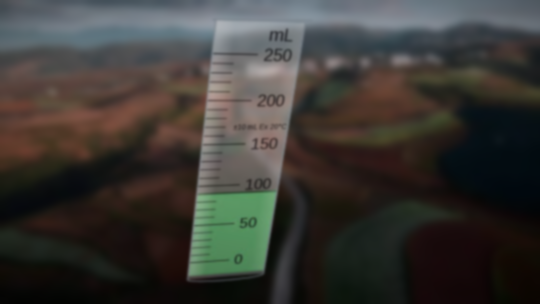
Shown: 90 mL
